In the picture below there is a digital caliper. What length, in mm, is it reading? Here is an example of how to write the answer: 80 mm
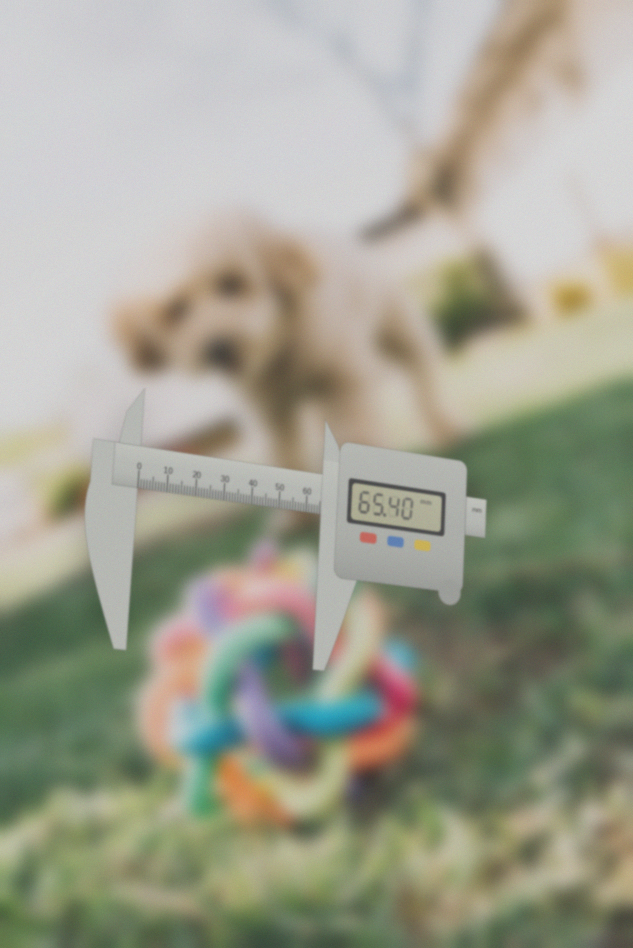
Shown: 65.40 mm
